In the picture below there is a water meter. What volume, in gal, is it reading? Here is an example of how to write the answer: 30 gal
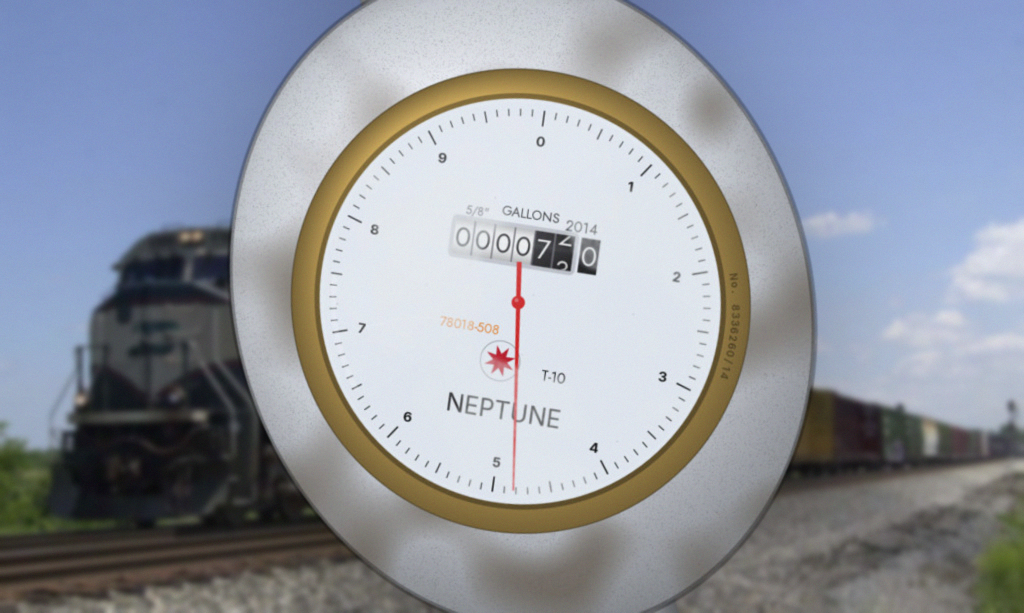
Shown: 724.8 gal
